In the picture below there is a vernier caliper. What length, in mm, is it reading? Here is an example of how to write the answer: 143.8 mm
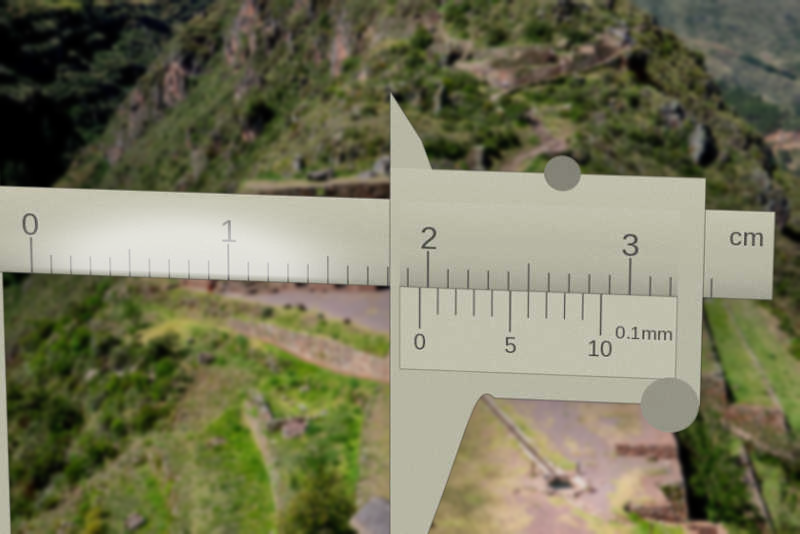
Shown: 19.6 mm
